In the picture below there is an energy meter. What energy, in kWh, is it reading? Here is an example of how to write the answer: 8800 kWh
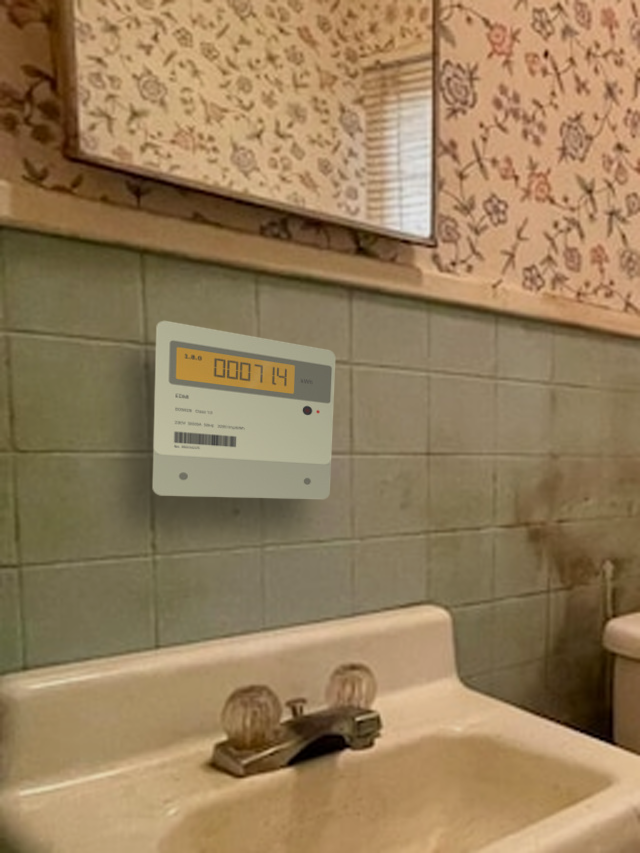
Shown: 71.4 kWh
